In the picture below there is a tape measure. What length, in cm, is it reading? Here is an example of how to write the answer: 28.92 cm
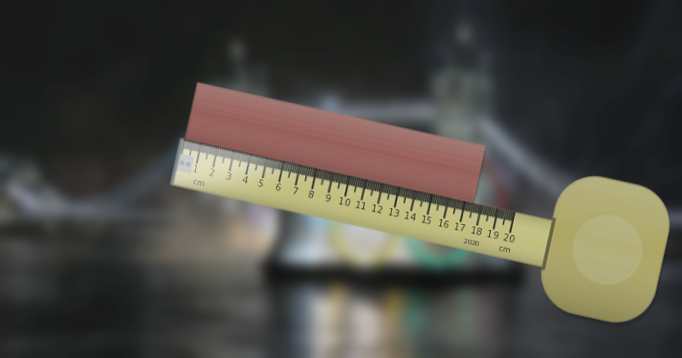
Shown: 17.5 cm
